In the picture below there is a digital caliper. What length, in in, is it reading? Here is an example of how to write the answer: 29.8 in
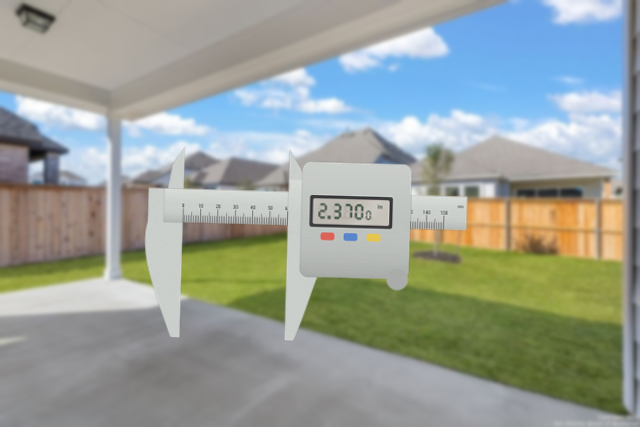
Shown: 2.3700 in
